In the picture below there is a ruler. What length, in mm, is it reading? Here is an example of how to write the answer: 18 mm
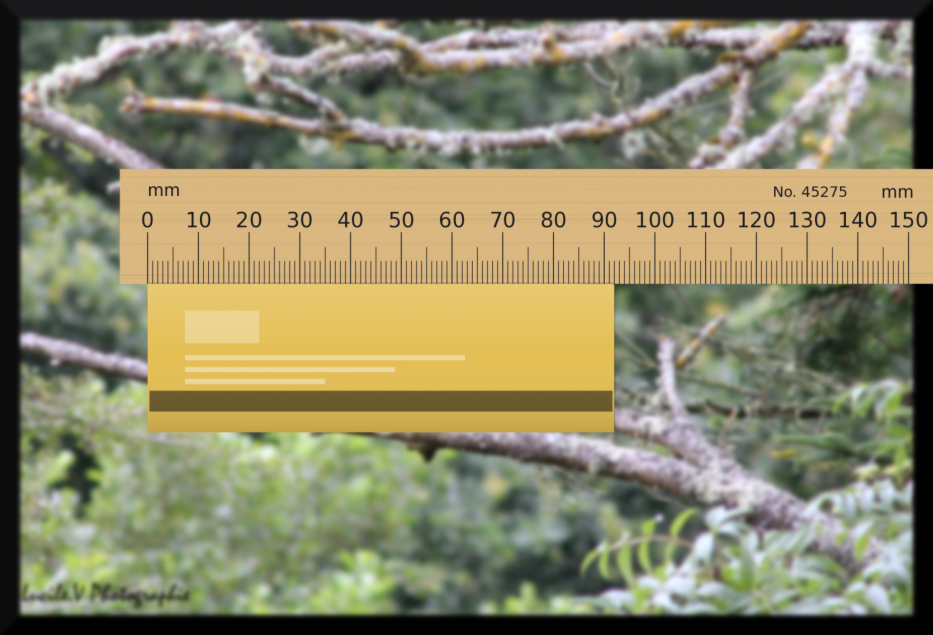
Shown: 92 mm
